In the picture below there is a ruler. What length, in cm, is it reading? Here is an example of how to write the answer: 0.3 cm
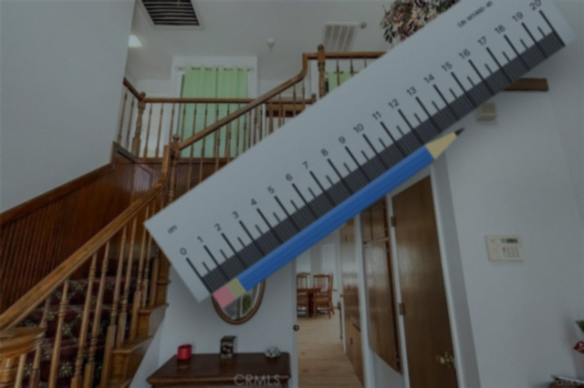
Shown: 14 cm
